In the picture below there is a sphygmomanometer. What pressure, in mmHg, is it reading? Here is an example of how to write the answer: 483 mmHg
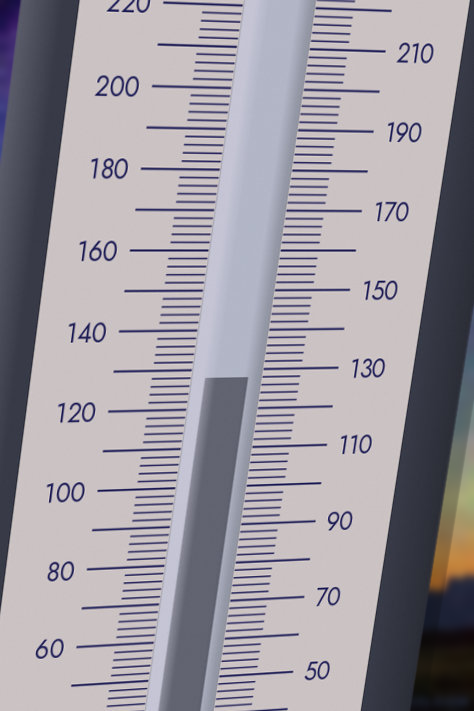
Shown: 128 mmHg
